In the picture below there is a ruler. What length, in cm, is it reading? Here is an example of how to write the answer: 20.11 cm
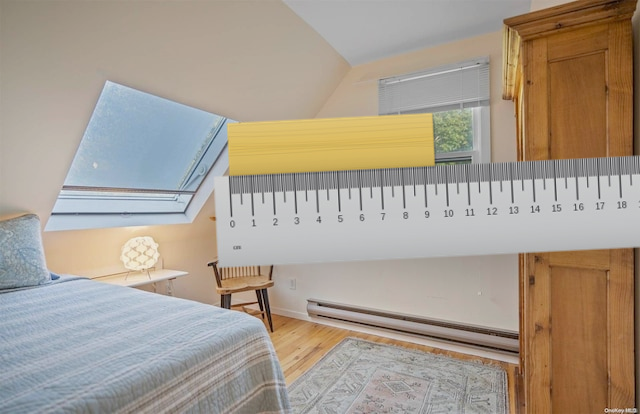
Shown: 9.5 cm
